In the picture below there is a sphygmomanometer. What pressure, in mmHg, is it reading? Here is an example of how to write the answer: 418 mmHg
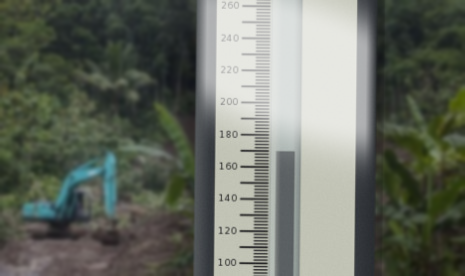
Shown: 170 mmHg
